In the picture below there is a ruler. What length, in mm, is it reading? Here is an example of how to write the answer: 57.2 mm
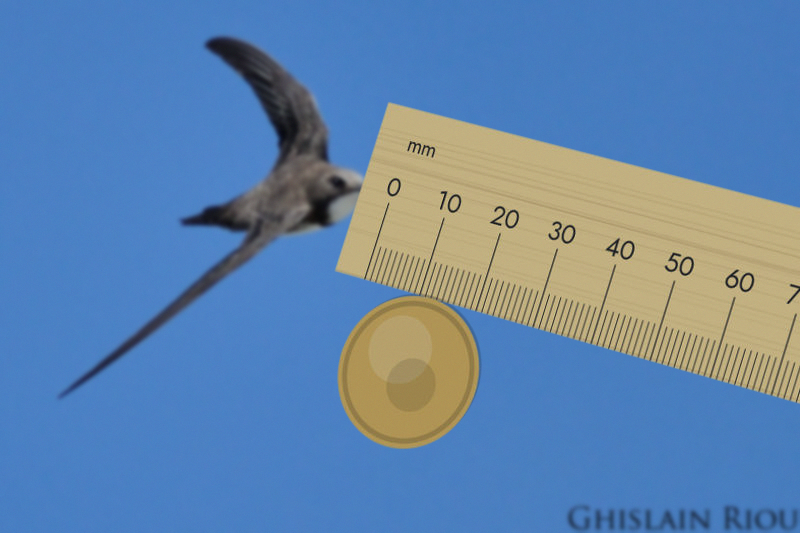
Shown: 24 mm
